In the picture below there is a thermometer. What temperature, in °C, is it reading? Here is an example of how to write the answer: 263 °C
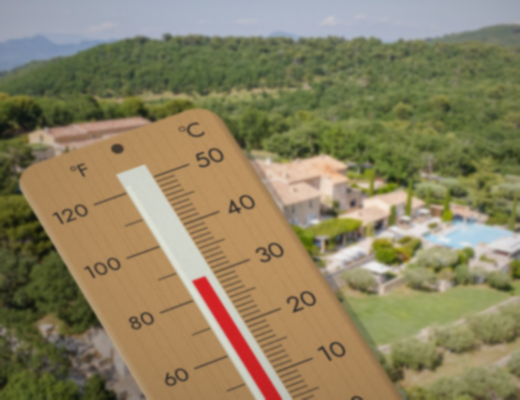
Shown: 30 °C
